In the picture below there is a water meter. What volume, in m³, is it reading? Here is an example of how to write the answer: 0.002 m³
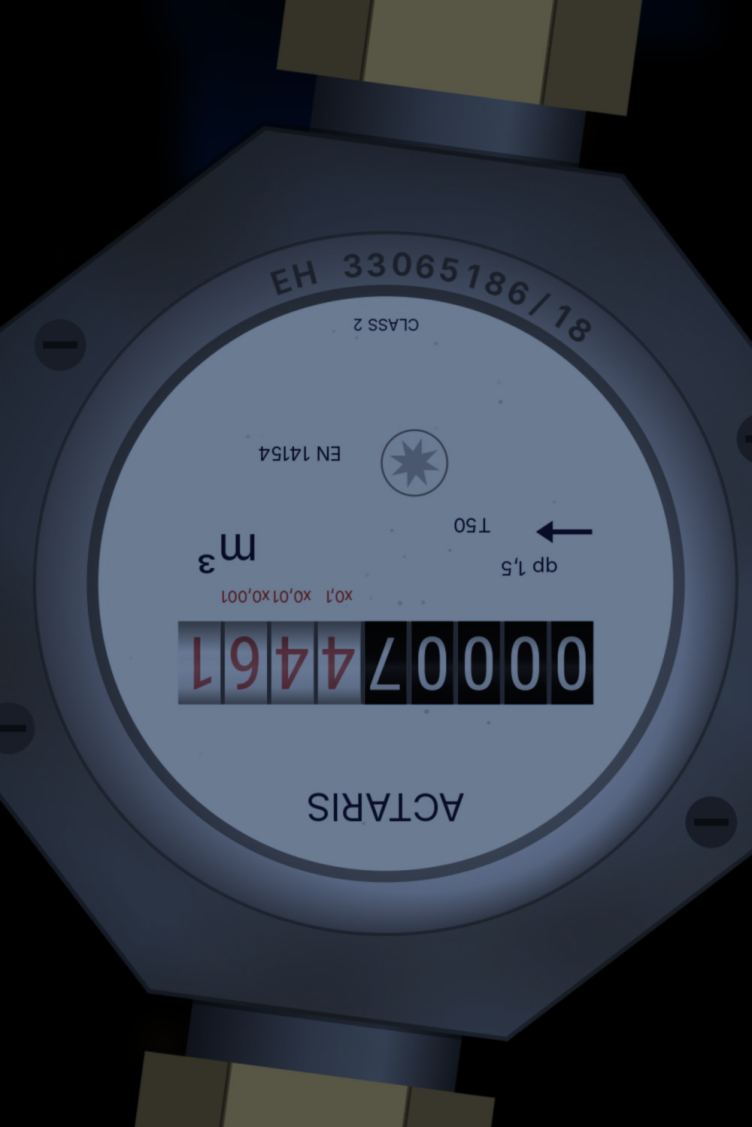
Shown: 7.4461 m³
